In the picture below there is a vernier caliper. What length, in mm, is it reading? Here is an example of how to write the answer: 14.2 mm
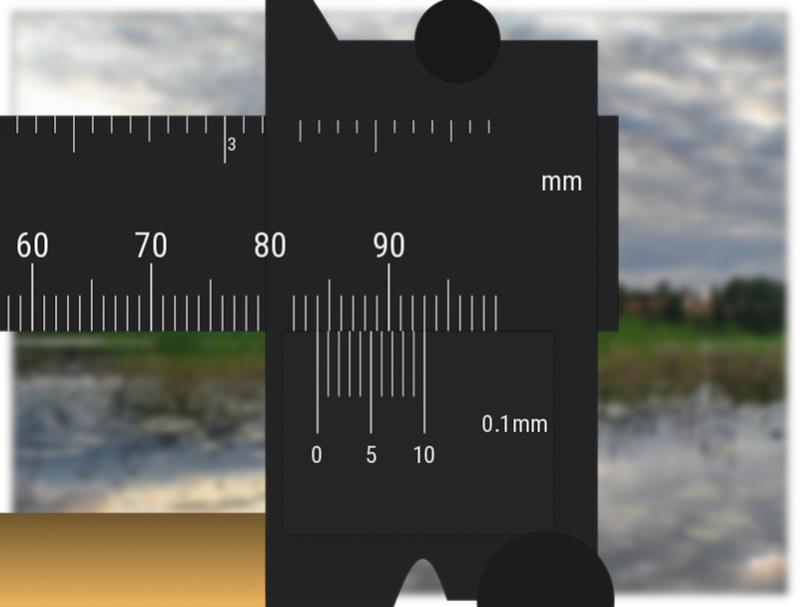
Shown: 84.0 mm
